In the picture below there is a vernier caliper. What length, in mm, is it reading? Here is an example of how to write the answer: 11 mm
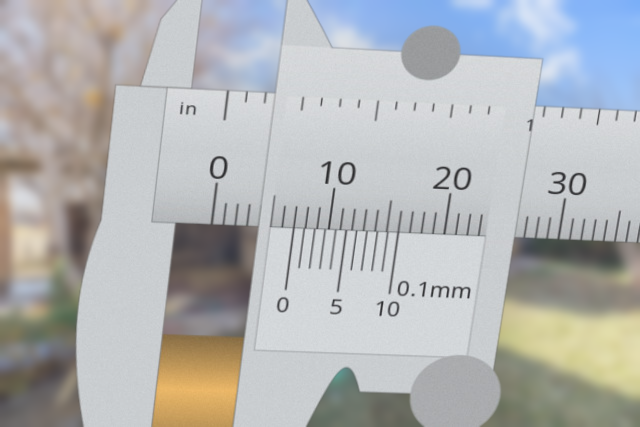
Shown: 7.0 mm
